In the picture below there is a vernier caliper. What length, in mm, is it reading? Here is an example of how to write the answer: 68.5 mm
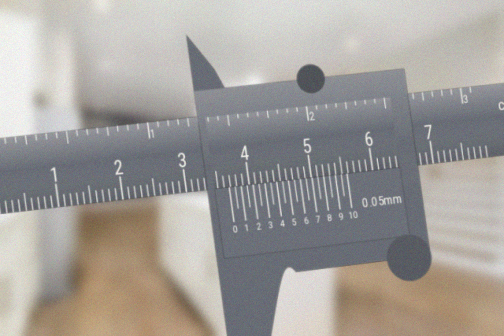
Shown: 36.8 mm
